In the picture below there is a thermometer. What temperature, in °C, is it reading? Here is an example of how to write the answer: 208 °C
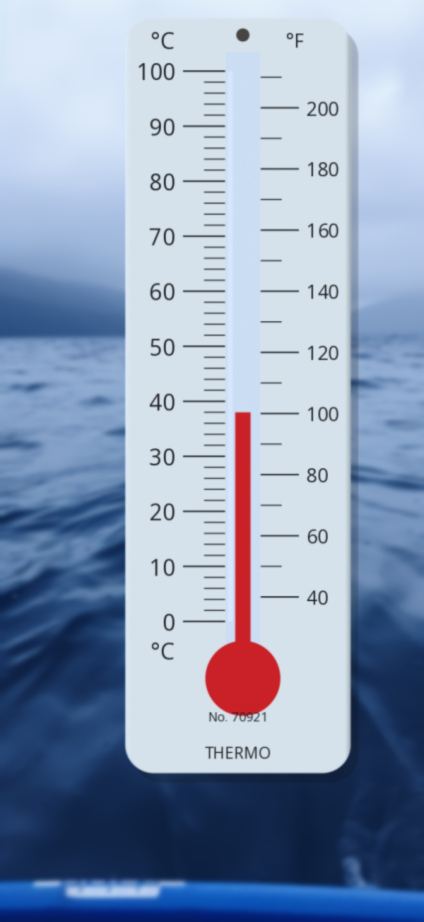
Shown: 38 °C
